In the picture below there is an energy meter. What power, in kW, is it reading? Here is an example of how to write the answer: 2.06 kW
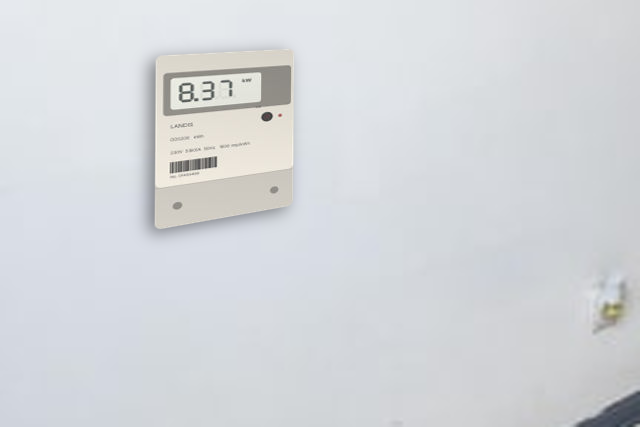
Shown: 8.37 kW
